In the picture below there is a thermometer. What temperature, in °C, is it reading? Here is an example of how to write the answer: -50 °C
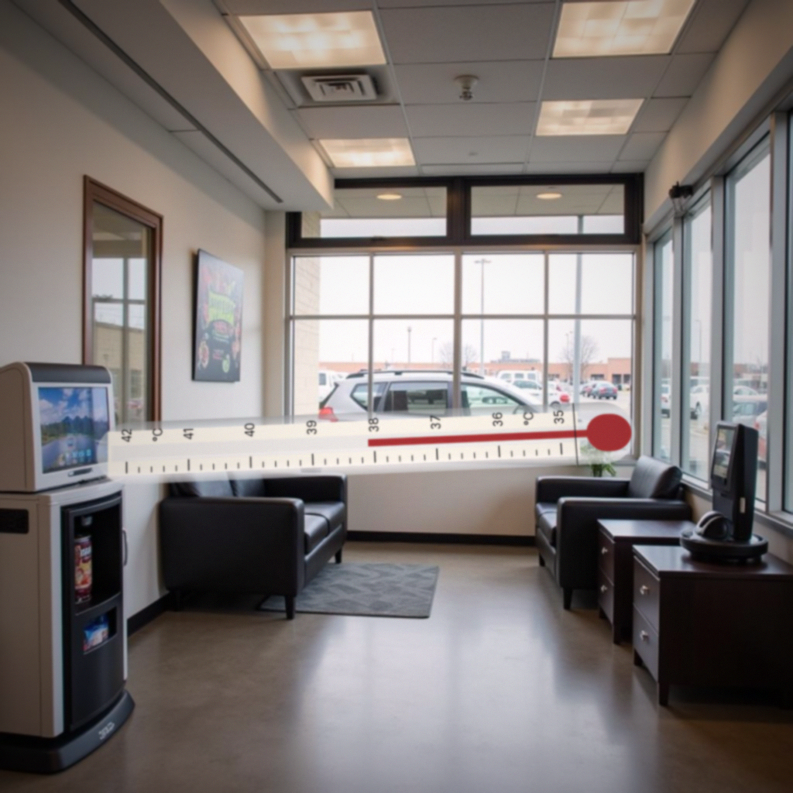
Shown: 38.1 °C
